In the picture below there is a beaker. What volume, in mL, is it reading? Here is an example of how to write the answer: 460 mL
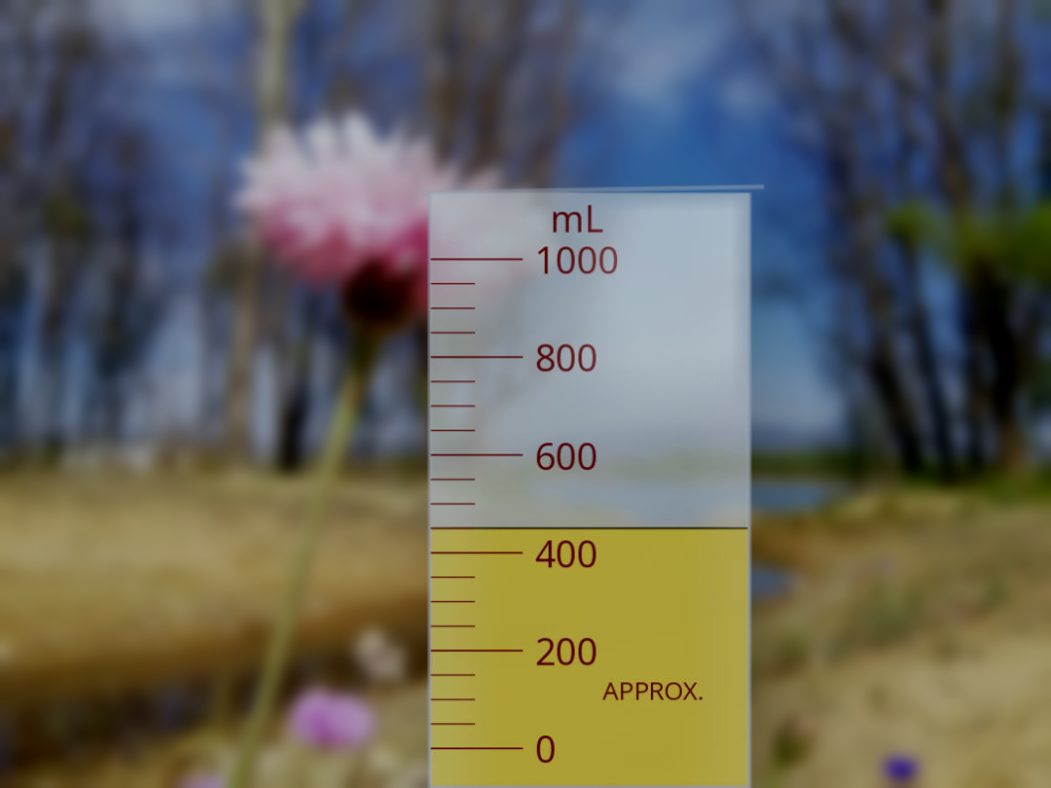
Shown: 450 mL
